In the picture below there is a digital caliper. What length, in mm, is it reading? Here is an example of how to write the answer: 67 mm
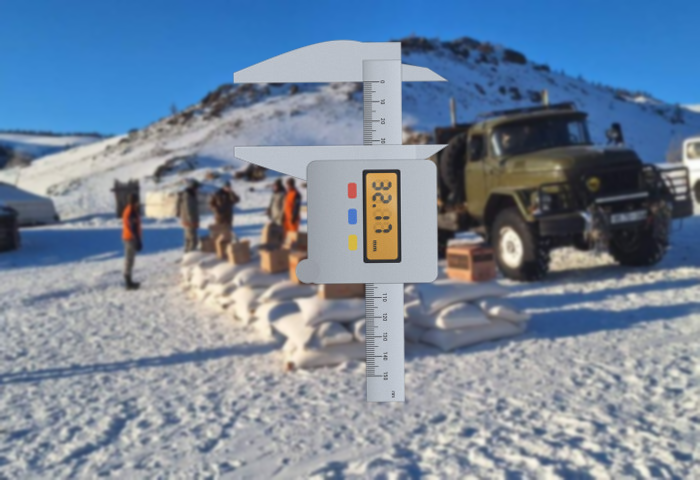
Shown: 32.17 mm
